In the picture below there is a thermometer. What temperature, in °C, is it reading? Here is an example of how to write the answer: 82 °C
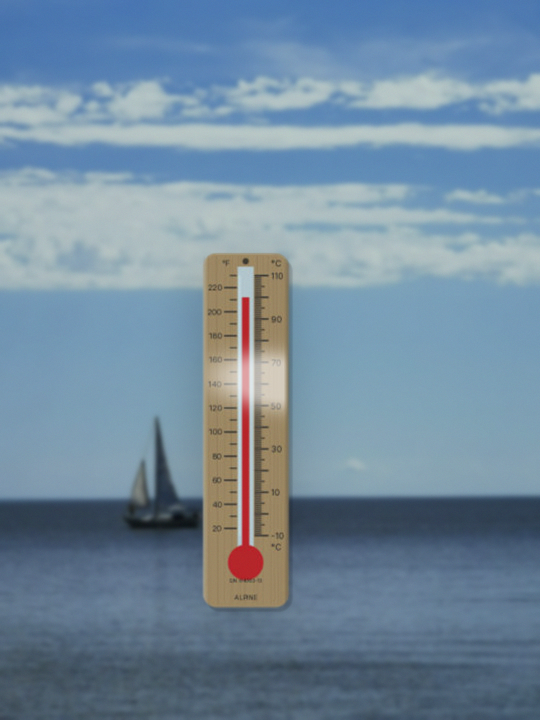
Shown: 100 °C
